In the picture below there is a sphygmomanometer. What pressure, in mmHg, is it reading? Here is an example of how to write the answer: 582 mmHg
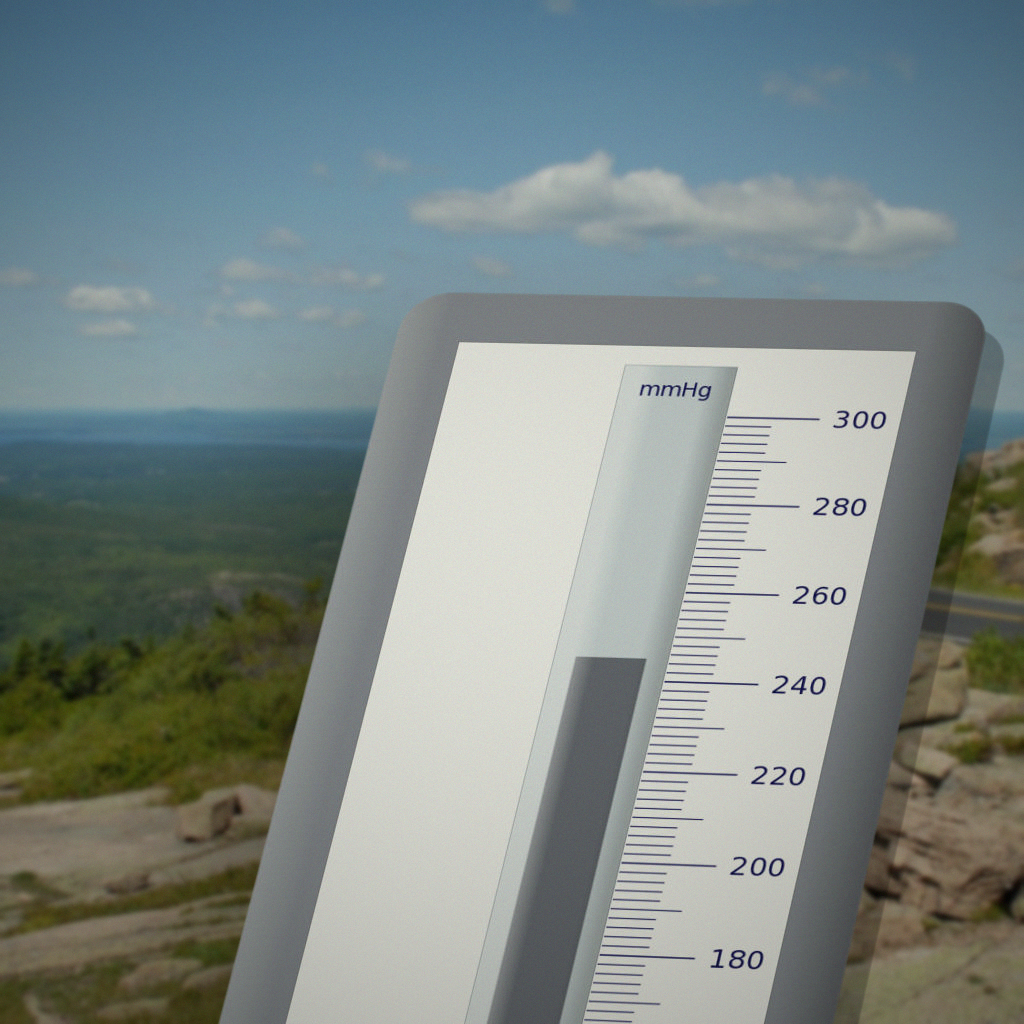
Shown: 245 mmHg
